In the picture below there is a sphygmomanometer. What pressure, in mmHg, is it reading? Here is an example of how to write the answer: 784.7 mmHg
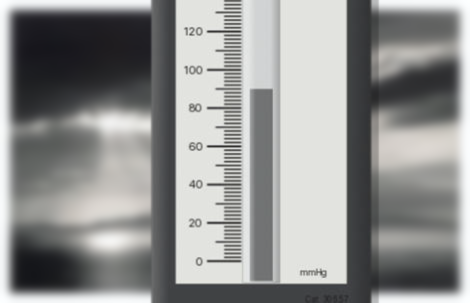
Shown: 90 mmHg
